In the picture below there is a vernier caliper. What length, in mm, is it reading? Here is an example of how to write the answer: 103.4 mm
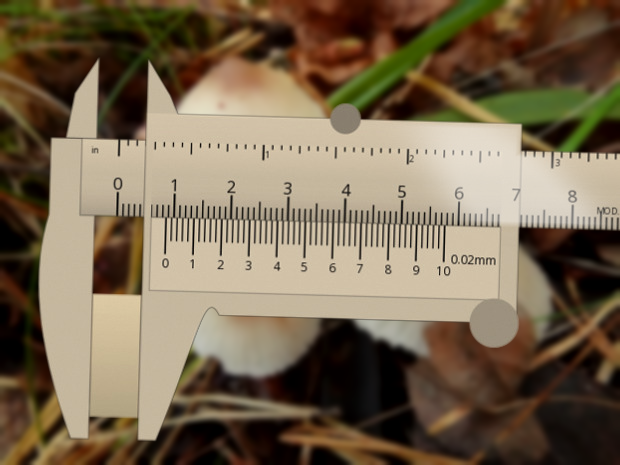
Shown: 8.6 mm
